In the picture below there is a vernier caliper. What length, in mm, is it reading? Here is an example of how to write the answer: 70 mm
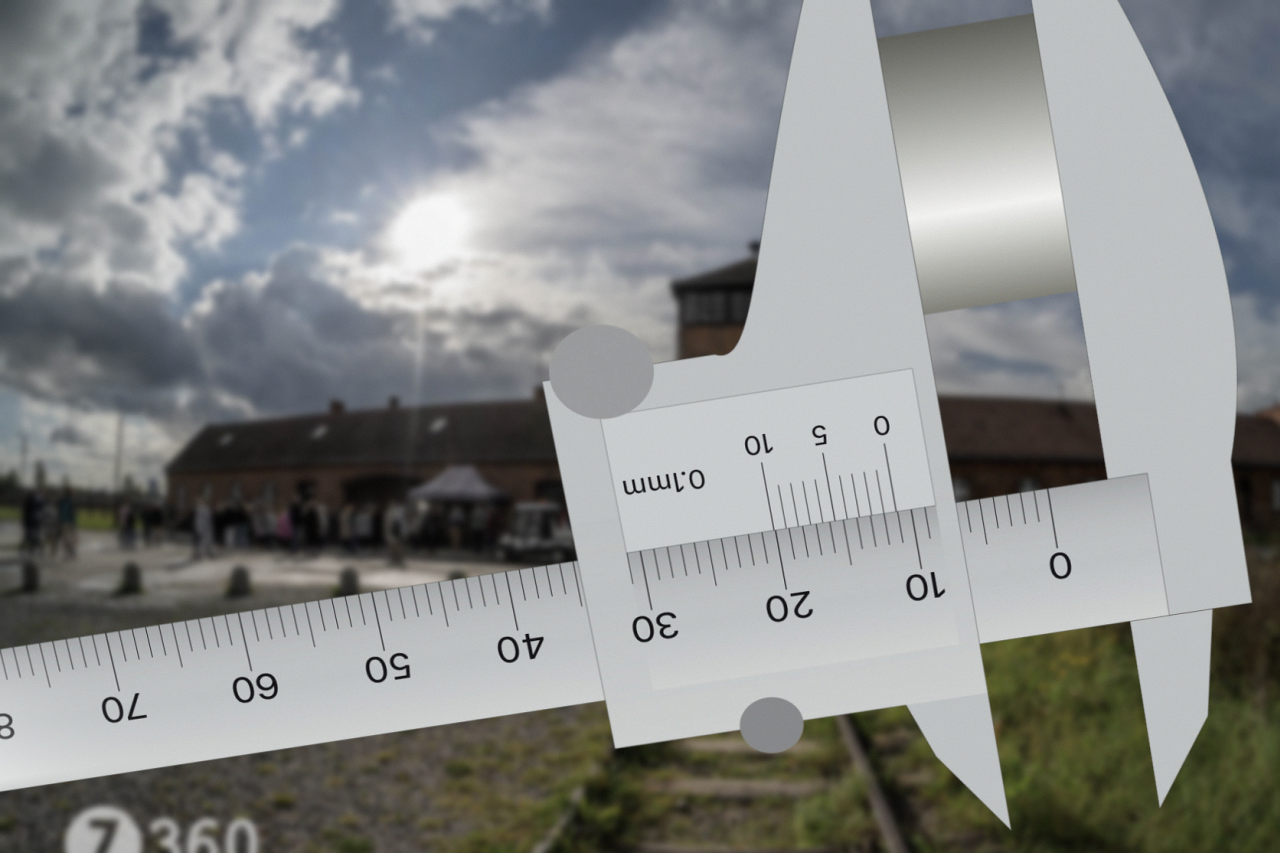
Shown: 11.1 mm
